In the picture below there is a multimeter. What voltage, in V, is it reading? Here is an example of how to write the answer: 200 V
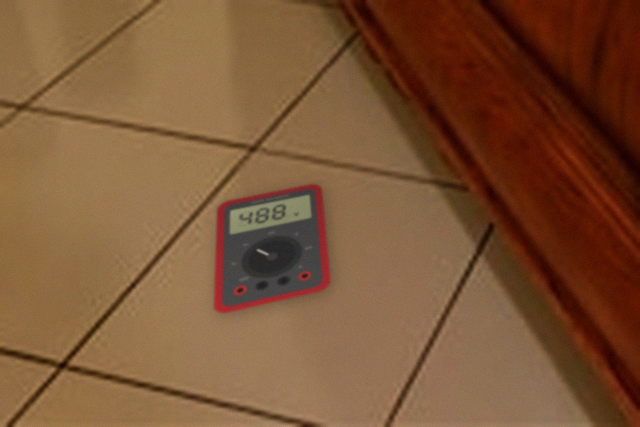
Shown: 488 V
